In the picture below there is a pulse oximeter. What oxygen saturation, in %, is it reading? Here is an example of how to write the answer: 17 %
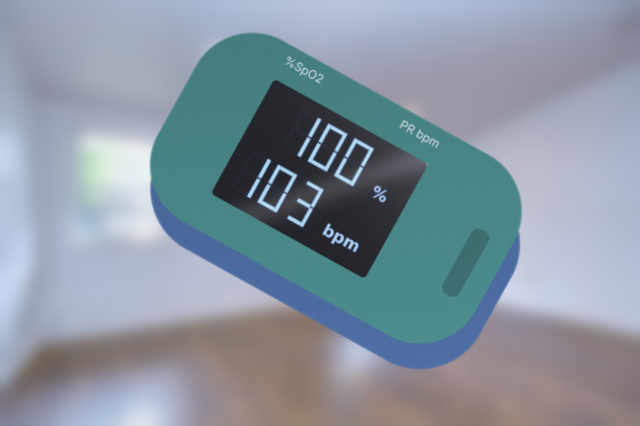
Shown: 100 %
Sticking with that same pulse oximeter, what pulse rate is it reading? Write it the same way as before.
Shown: 103 bpm
